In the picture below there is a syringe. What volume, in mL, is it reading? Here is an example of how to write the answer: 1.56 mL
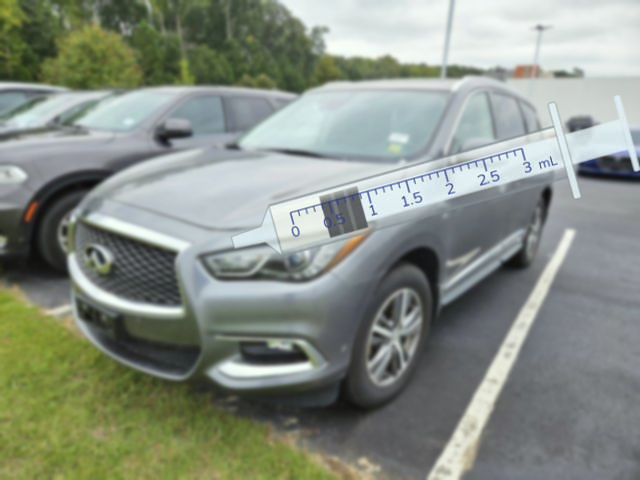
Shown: 0.4 mL
